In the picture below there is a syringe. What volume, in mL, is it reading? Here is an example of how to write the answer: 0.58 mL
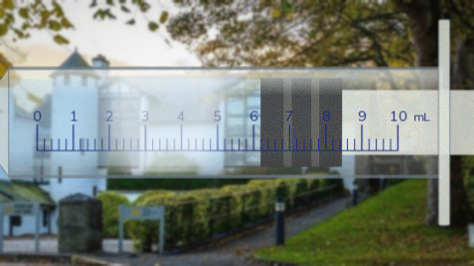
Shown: 6.2 mL
